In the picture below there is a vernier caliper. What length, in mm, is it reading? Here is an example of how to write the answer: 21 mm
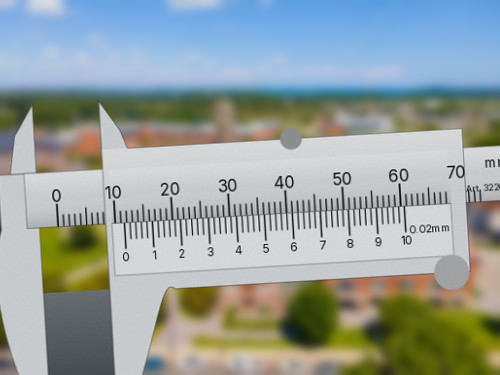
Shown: 11.6 mm
